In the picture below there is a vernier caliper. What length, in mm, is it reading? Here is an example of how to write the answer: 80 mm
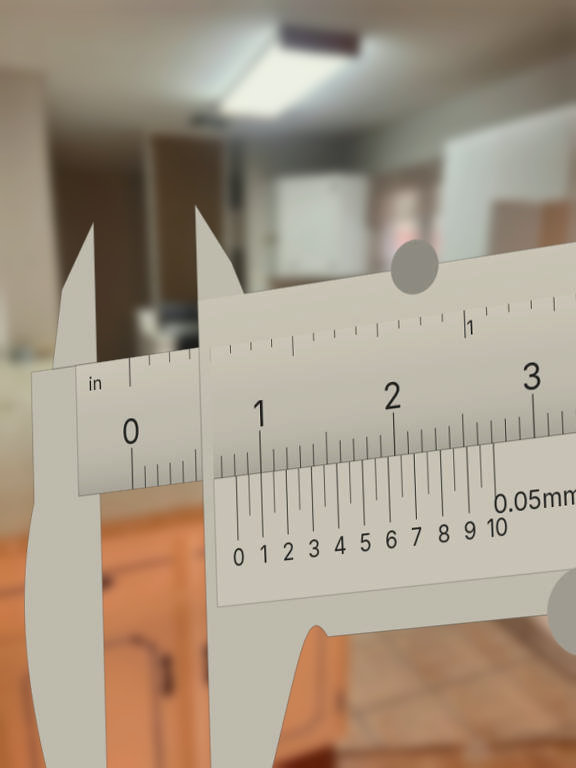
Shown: 8.1 mm
